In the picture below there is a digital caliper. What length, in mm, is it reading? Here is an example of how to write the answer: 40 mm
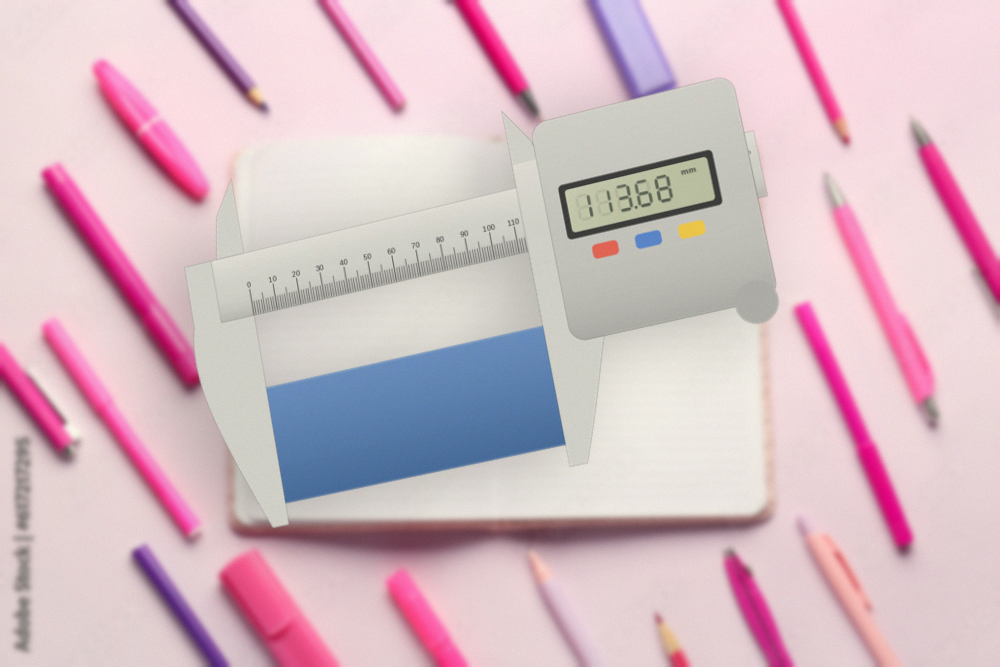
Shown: 113.68 mm
